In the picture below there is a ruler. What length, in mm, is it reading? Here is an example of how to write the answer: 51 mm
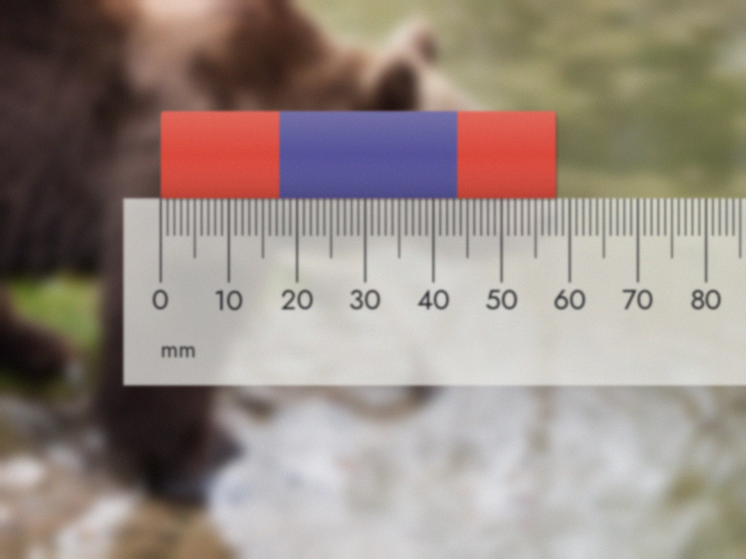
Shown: 58 mm
